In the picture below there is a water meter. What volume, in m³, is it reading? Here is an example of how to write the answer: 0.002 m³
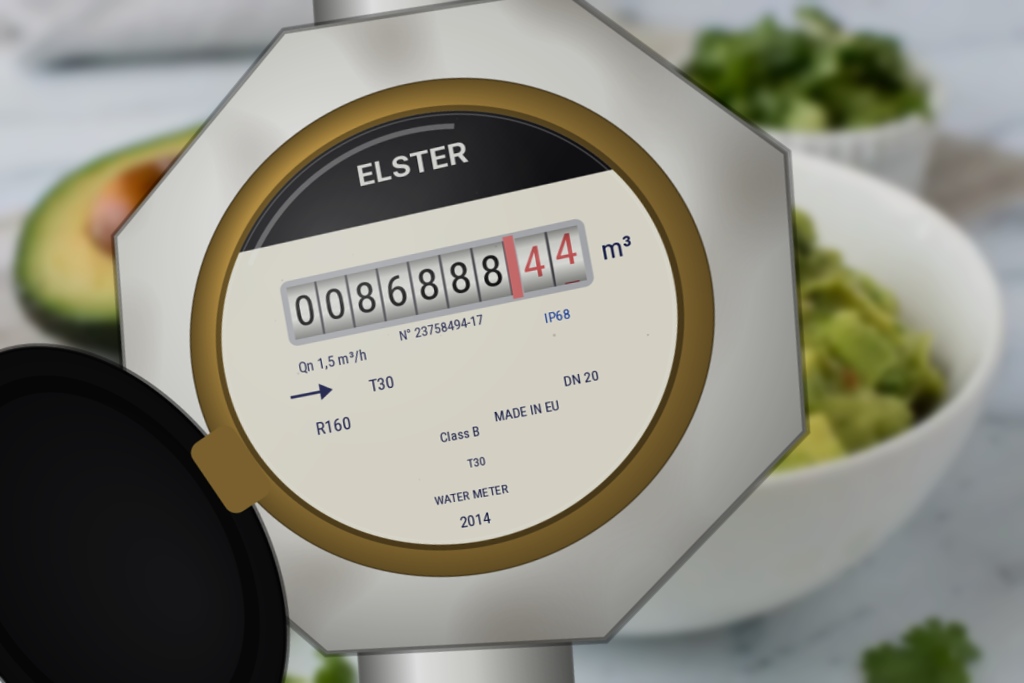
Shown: 86888.44 m³
